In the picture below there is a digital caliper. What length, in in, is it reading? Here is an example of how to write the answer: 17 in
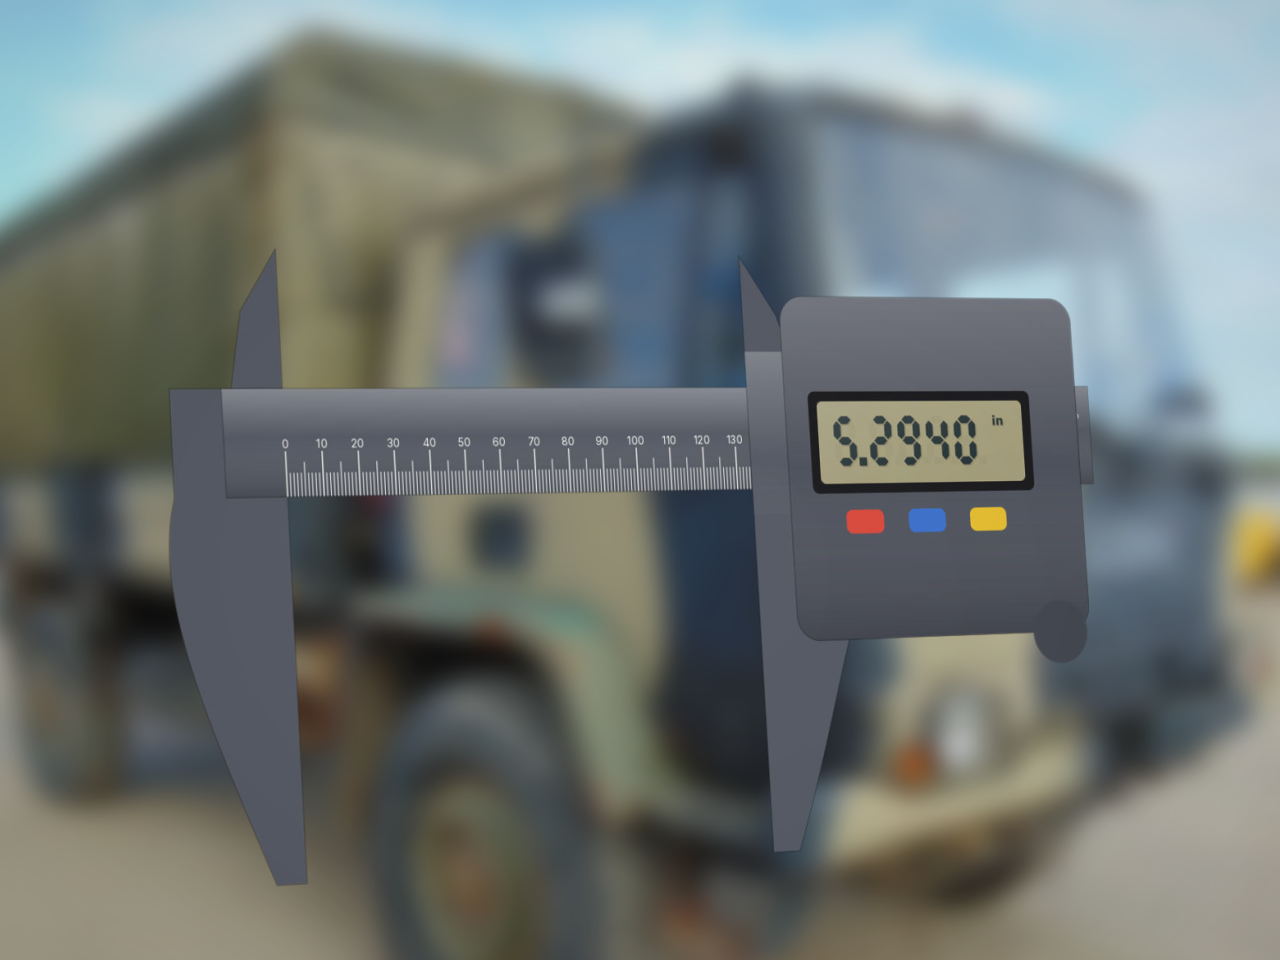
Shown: 5.2940 in
